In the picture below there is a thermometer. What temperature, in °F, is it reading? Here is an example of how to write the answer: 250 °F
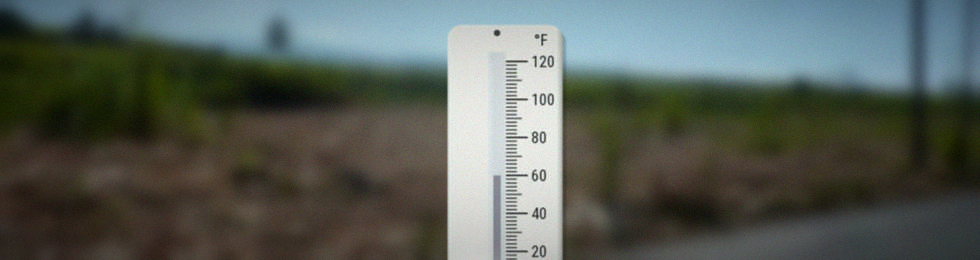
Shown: 60 °F
